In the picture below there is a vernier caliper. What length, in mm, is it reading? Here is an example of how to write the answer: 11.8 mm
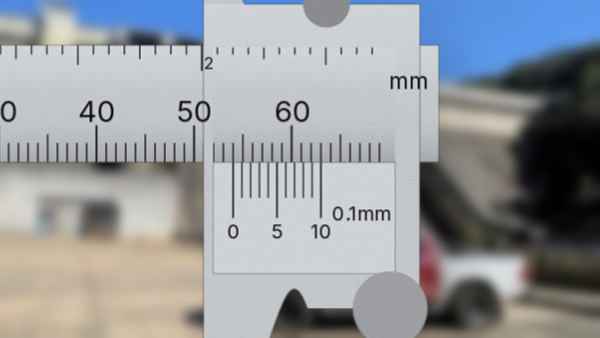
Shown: 54.0 mm
